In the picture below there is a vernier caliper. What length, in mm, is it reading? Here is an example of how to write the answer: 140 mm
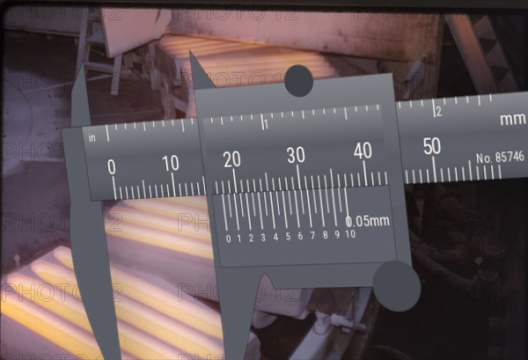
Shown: 17.8 mm
